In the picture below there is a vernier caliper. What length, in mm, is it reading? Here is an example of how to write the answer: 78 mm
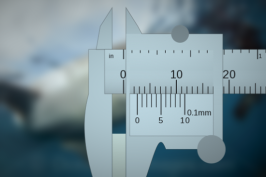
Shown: 2.6 mm
